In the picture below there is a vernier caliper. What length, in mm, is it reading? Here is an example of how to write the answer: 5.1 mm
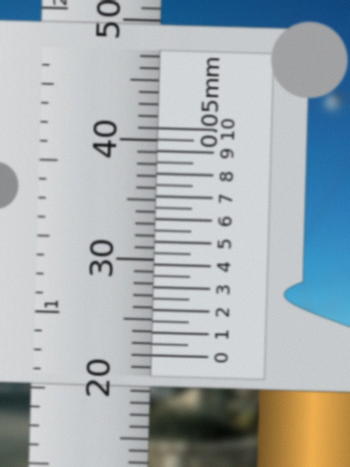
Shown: 22.0 mm
